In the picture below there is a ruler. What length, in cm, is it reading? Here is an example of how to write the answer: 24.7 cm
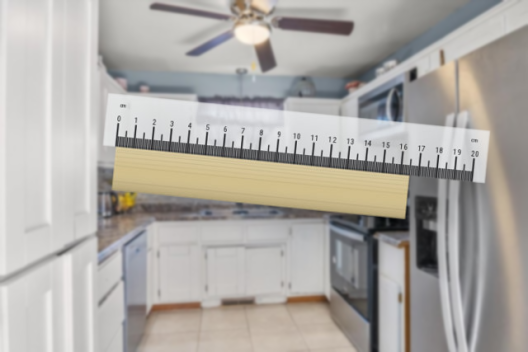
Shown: 16.5 cm
